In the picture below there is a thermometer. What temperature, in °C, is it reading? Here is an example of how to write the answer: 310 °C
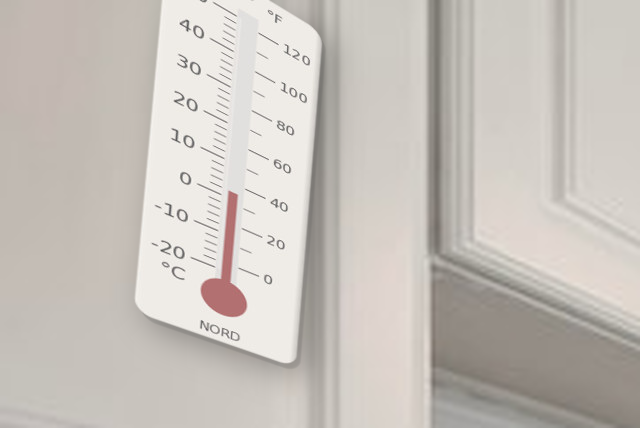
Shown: 2 °C
